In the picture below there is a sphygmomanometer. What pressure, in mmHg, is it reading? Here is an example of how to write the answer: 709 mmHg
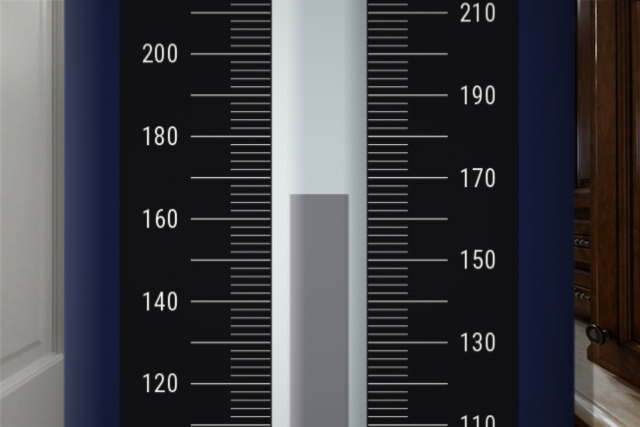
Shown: 166 mmHg
